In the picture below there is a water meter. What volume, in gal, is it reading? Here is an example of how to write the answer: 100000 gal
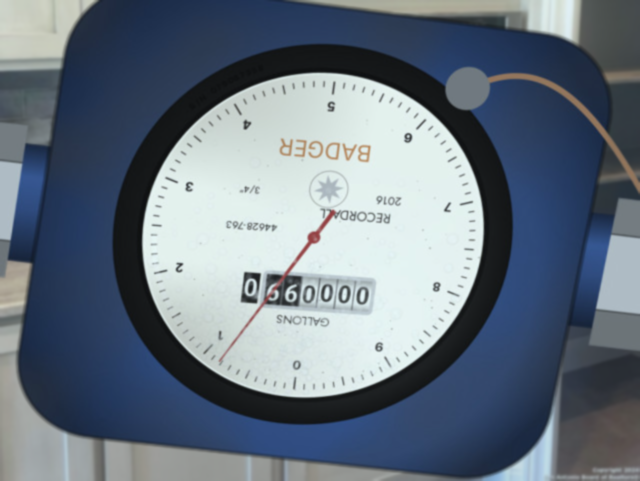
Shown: 990.8 gal
